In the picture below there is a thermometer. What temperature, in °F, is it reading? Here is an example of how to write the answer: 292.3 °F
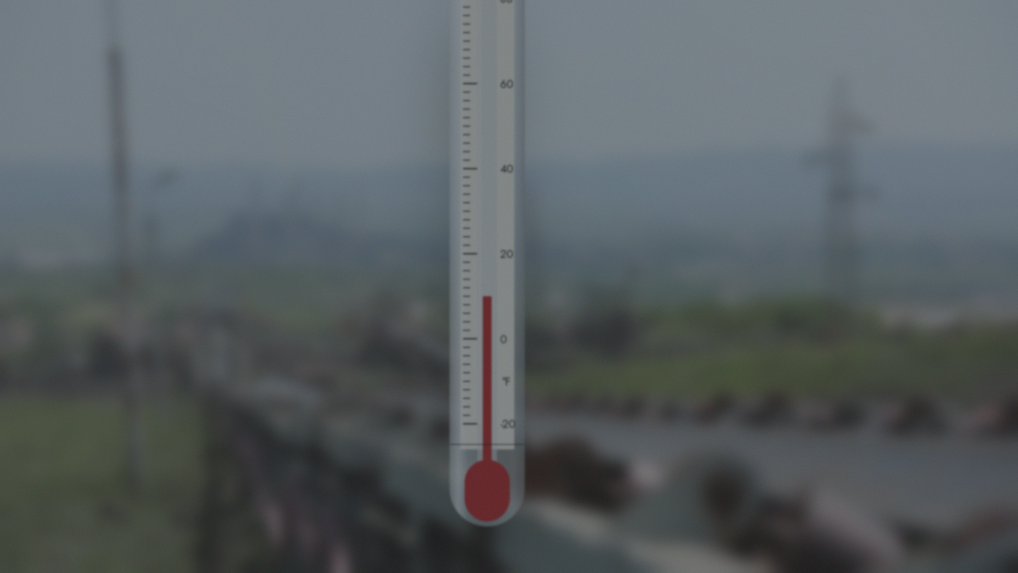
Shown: 10 °F
